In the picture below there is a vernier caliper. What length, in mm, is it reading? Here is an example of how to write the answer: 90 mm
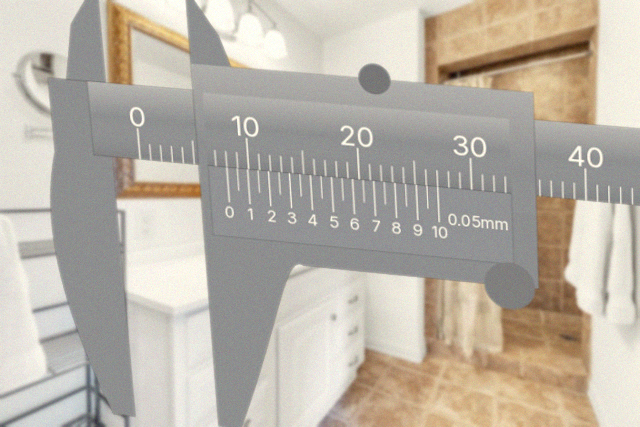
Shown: 8.0 mm
